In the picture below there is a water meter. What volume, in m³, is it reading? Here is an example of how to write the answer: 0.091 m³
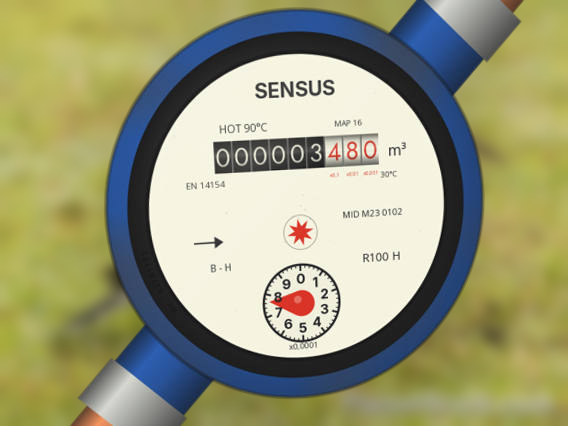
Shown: 3.4807 m³
